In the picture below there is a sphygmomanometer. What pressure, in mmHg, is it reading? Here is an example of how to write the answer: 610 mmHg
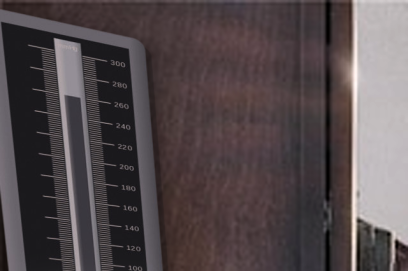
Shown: 260 mmHg
